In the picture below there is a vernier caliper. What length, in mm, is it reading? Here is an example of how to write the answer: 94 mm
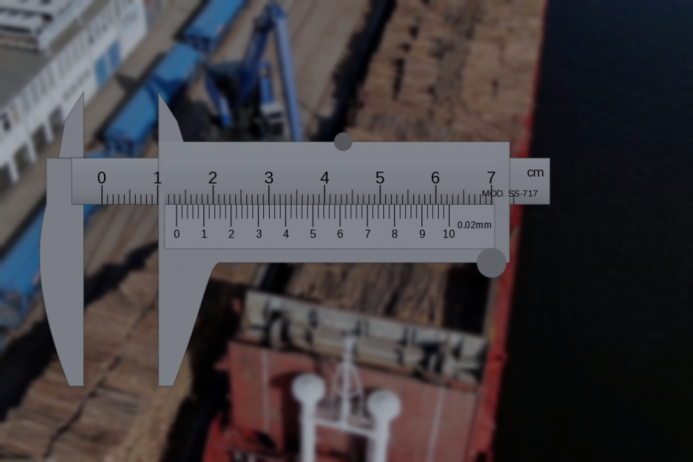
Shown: 13.4 mm
